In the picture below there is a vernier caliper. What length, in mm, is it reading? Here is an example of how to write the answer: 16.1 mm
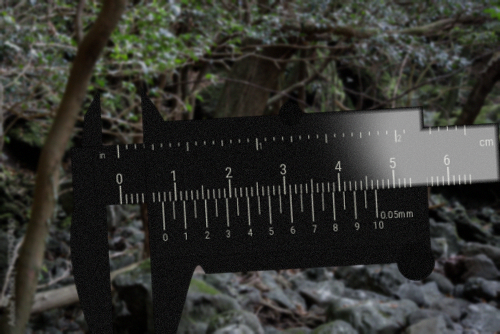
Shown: 7.6 mm
